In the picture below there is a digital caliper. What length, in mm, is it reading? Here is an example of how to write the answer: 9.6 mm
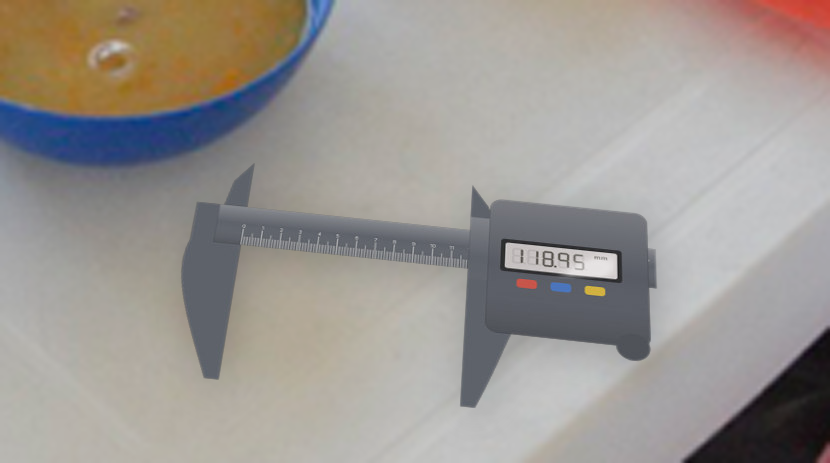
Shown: 118.95 mm
